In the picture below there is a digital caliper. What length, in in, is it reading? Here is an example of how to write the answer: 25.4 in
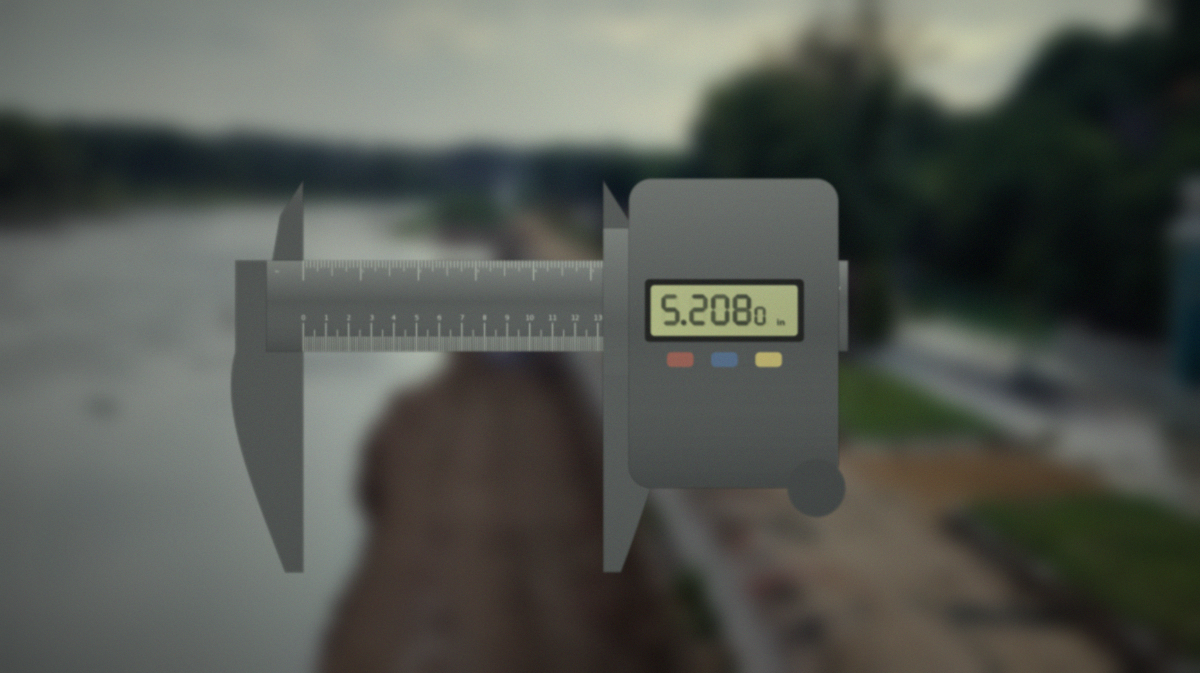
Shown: 5.2080 in
